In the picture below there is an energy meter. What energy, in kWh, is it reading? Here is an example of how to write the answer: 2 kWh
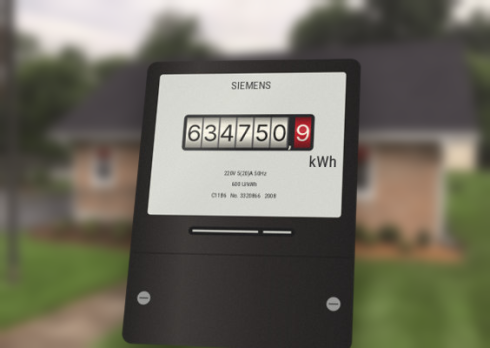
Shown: 634750.9 kWh
